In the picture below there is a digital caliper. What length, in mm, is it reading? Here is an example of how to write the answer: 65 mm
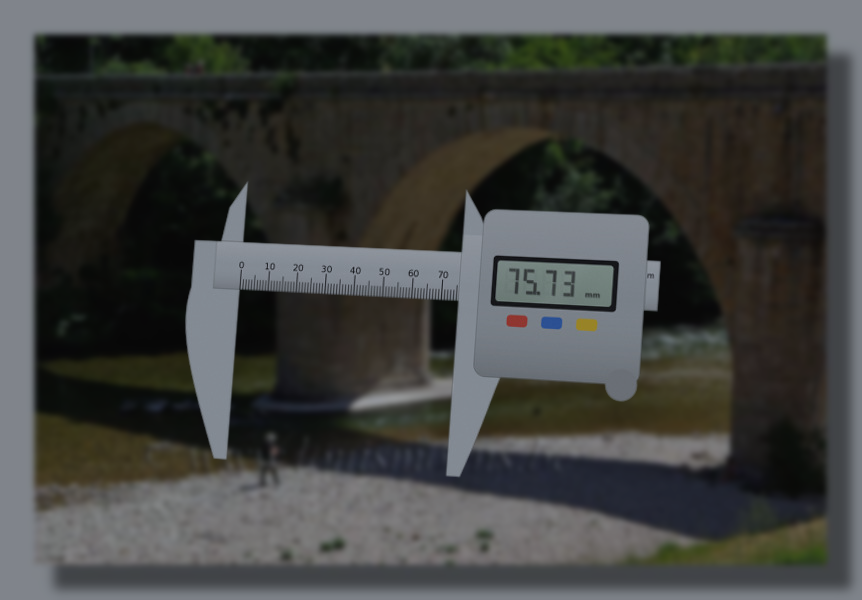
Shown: 75.73 mm
